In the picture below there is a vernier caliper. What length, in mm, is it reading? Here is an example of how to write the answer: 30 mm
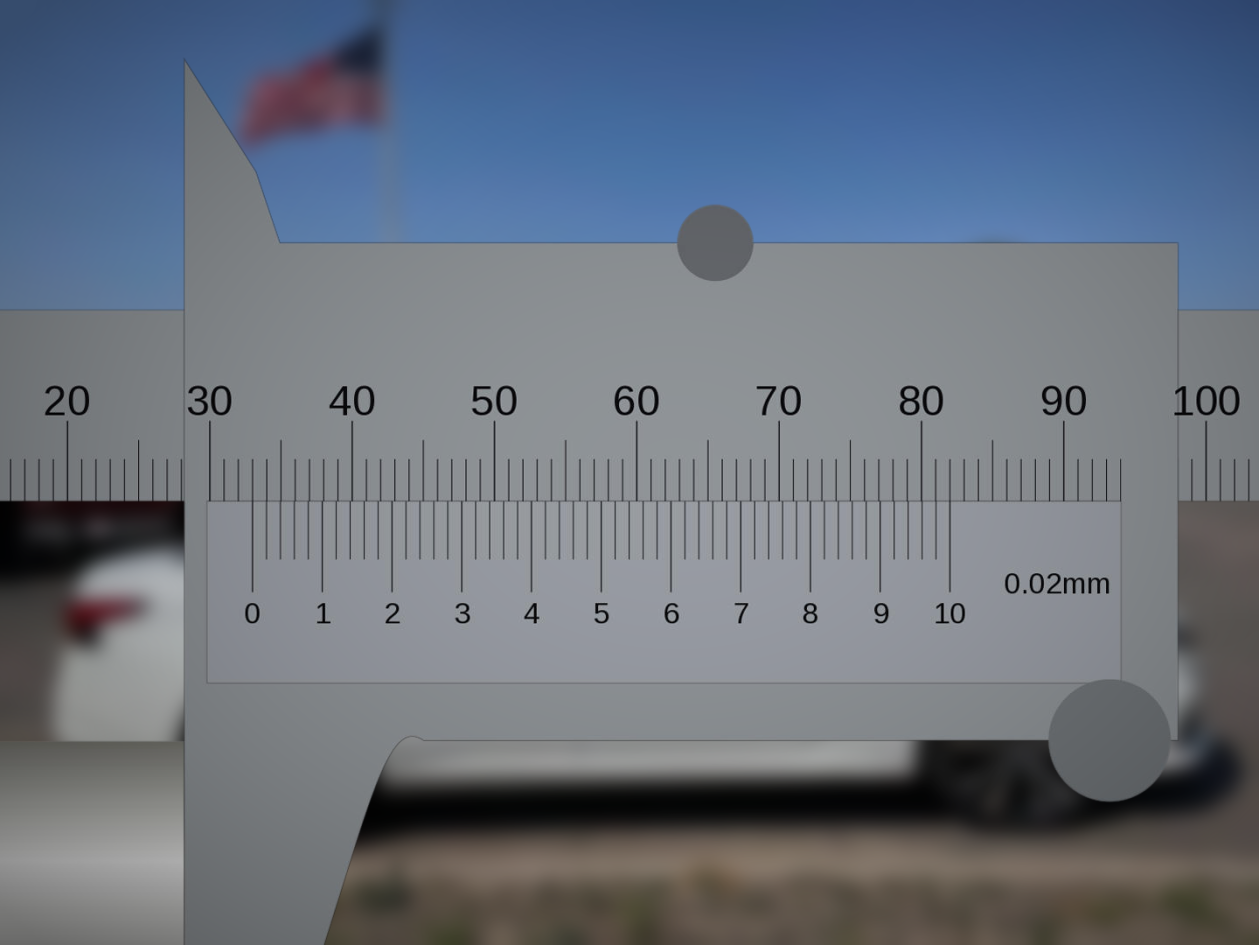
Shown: 33.0 mm
